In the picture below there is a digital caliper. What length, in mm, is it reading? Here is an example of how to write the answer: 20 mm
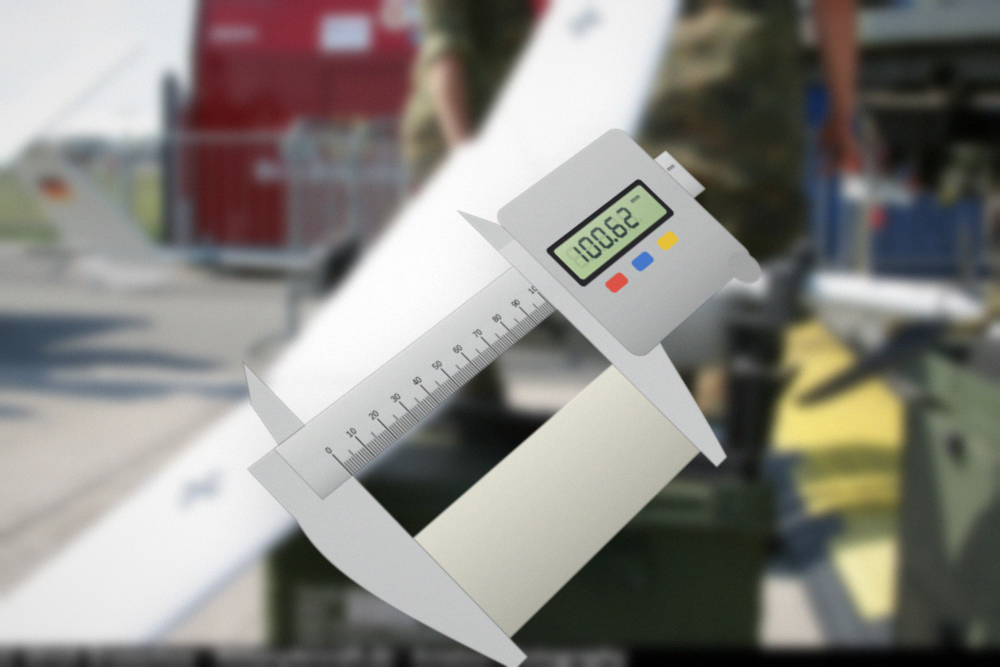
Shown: 100.62 mm
